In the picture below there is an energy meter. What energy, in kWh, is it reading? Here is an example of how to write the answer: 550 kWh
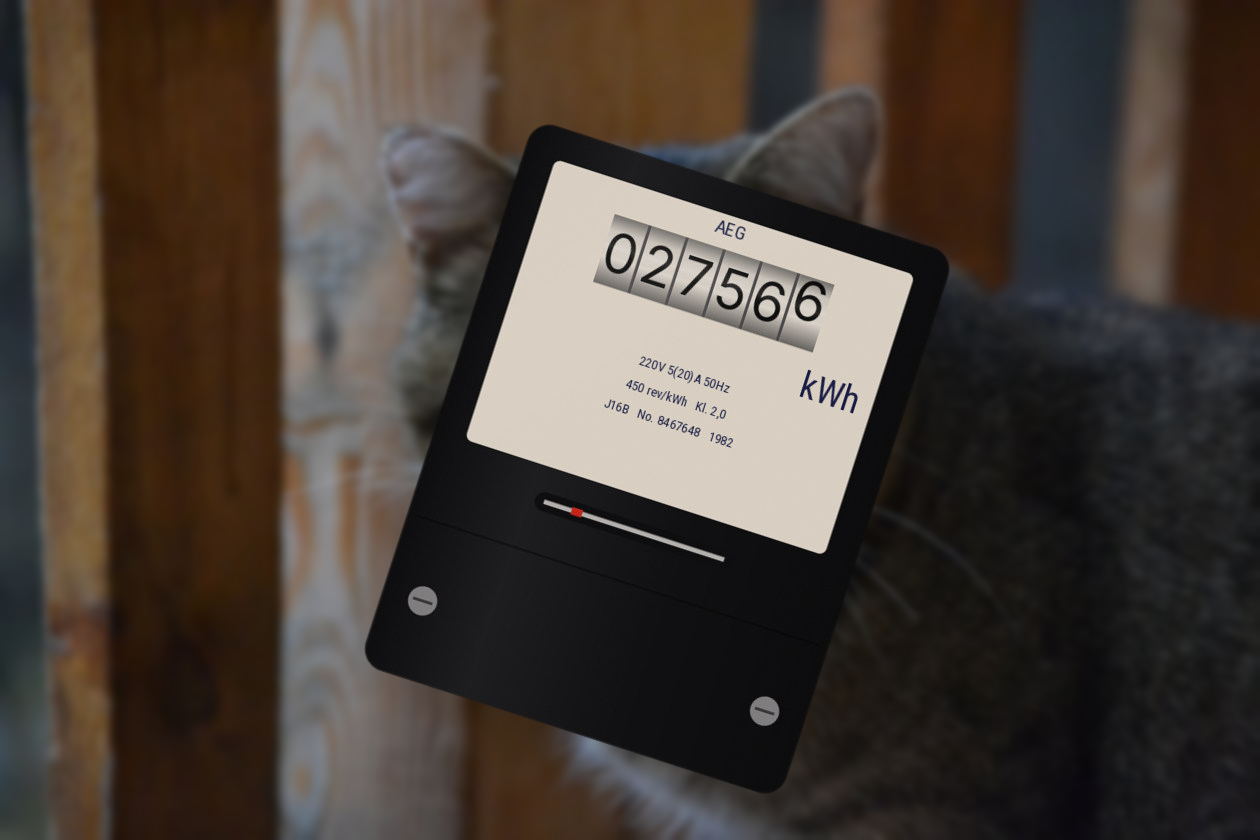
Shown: 27566 kWh
